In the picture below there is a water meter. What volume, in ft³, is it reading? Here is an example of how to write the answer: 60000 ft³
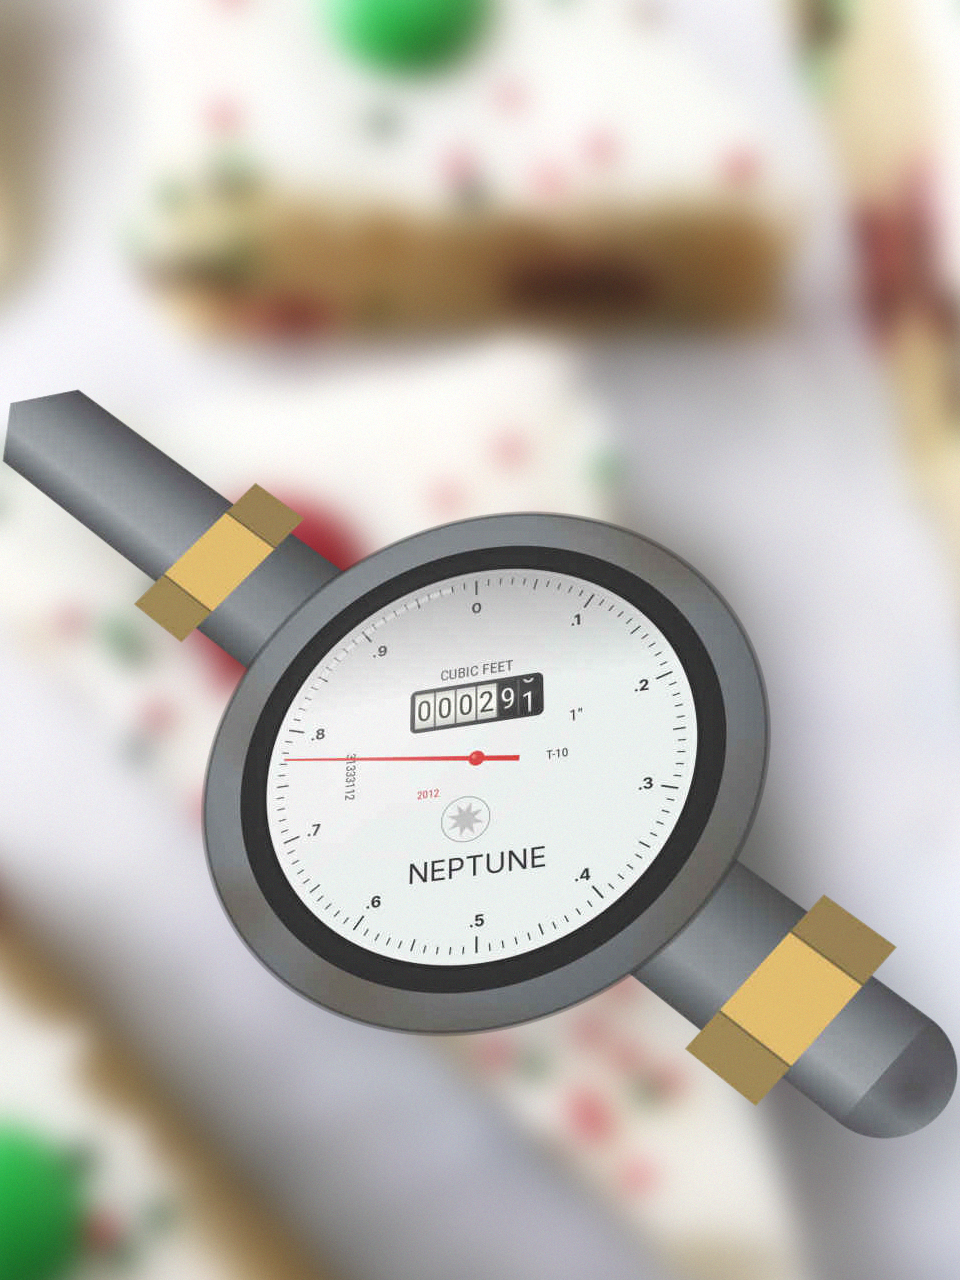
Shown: 290.77 ft³
